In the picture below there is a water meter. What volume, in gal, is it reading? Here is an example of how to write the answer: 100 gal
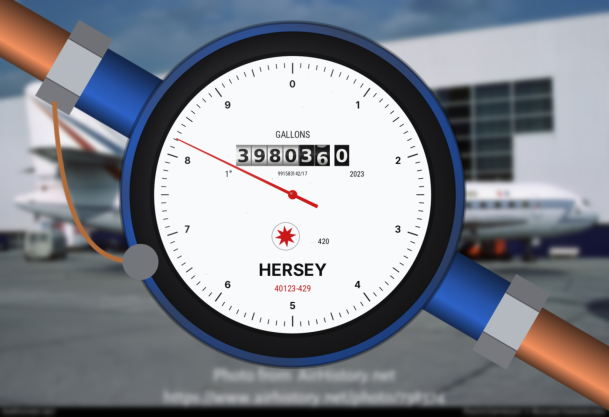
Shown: 3980358.2 gal
